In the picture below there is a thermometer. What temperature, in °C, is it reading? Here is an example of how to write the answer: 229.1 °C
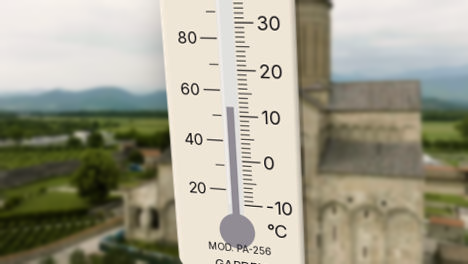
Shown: 12 °C
